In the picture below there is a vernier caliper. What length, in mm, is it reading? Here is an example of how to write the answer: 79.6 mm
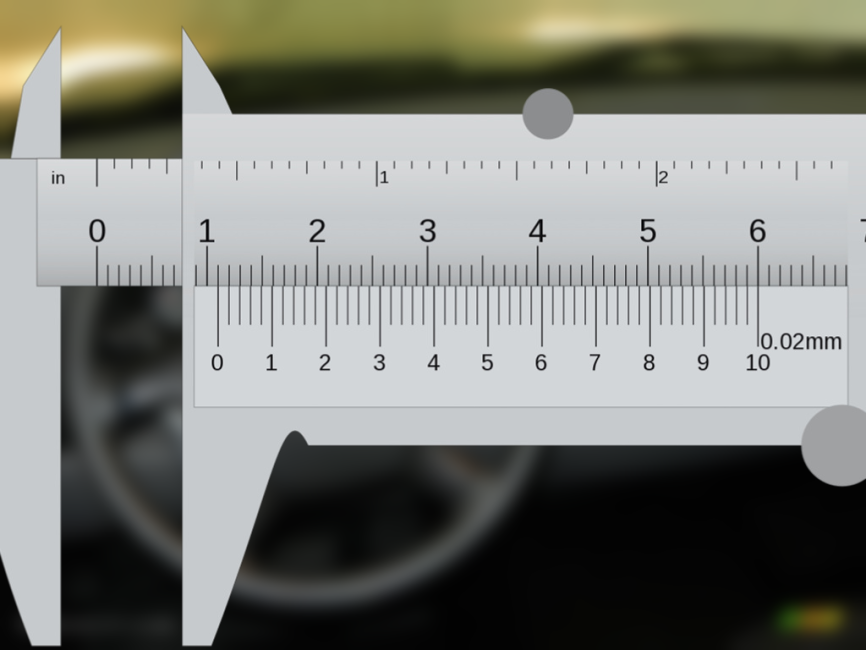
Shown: 11.0 mm
